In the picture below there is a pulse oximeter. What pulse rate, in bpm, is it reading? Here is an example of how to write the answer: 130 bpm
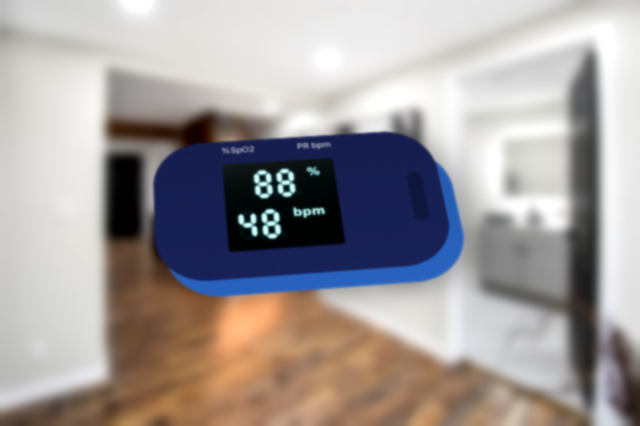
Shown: 48 bpm
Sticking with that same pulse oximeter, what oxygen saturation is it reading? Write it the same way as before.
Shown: 88 %
